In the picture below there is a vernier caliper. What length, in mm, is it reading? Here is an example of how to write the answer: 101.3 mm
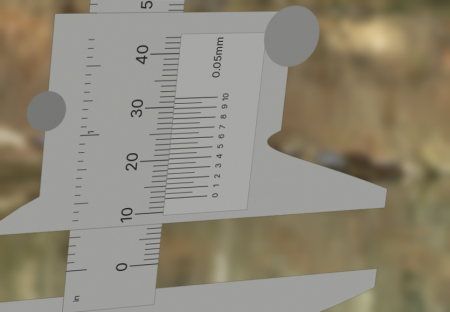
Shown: 12.6 mm
